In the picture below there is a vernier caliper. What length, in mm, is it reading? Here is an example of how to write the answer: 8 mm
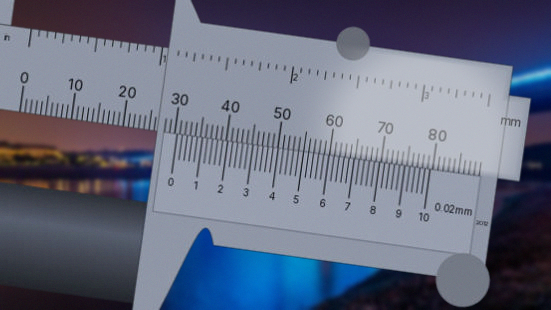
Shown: 30.5 mm
